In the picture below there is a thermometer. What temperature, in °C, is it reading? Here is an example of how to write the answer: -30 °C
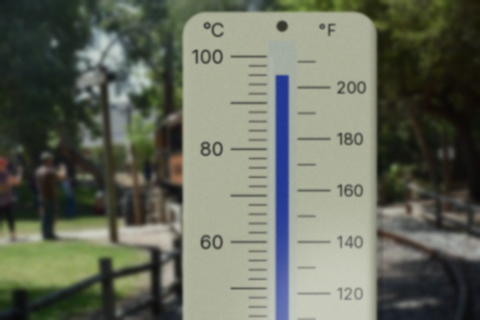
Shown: 96 °C
